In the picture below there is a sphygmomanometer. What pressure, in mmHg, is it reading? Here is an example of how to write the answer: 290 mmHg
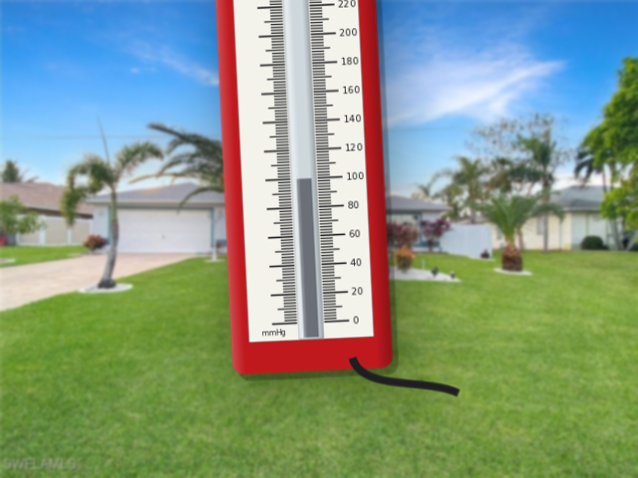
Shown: 100 mmHg
